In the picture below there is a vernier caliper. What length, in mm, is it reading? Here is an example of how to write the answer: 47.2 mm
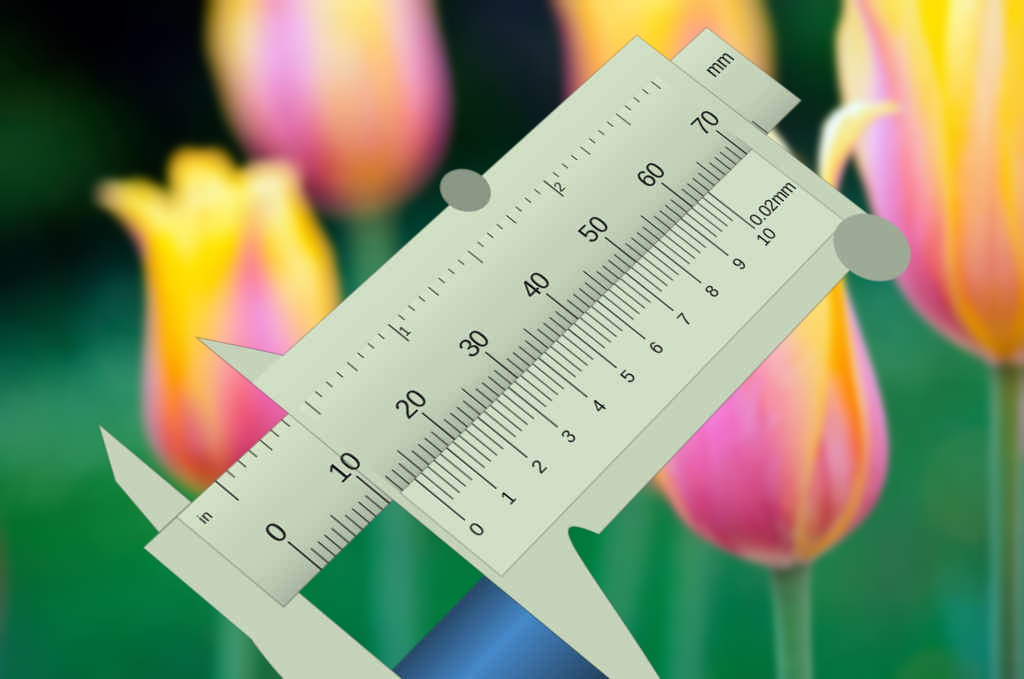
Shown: 13.8 mm
